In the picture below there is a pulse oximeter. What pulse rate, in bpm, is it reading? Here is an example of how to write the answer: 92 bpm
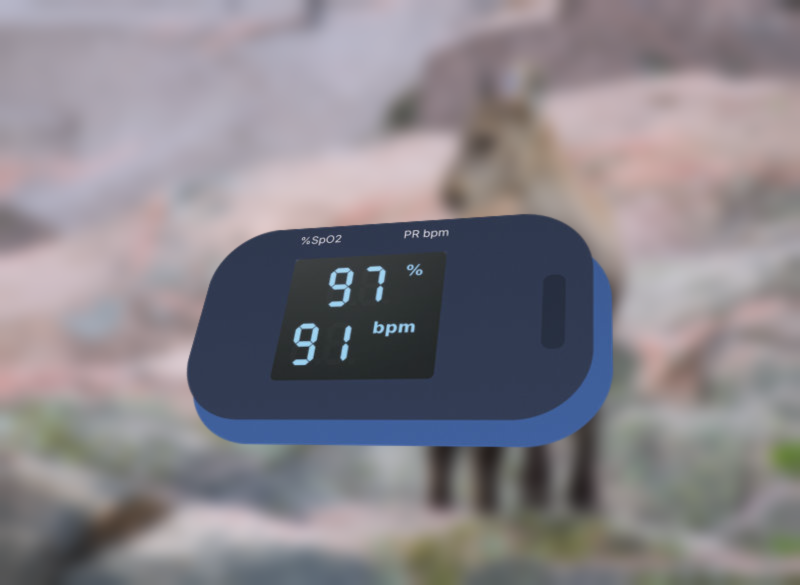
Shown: 91 bpm
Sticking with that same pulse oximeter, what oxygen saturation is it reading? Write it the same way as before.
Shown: 97 %
